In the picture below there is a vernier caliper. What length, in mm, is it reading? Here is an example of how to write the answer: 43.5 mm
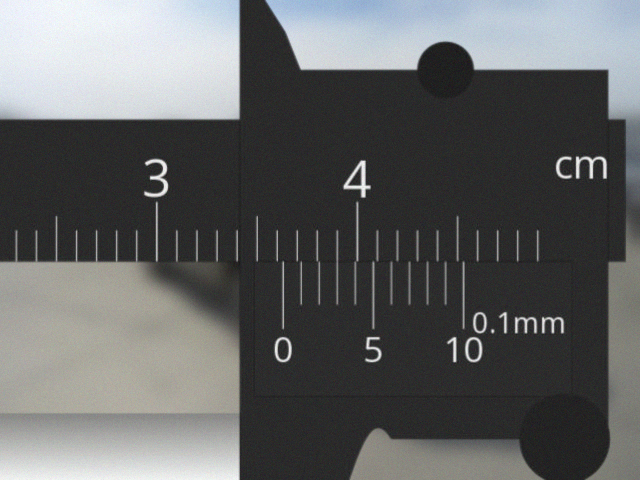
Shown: 36.3 mm
